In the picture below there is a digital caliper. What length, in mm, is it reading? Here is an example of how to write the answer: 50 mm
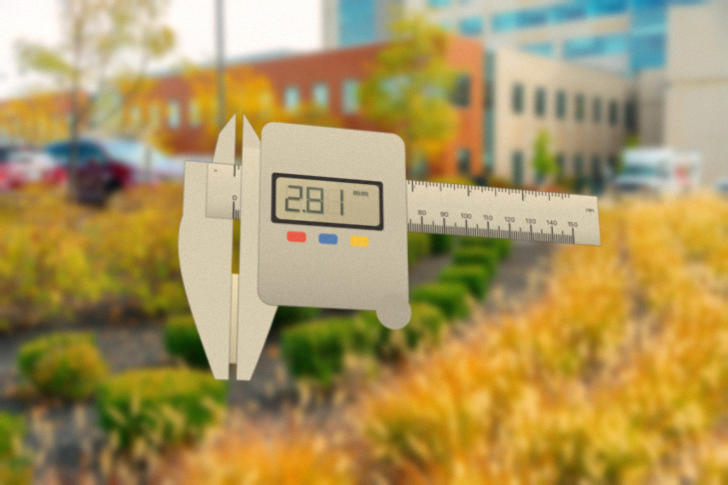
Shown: 2.81 mm
